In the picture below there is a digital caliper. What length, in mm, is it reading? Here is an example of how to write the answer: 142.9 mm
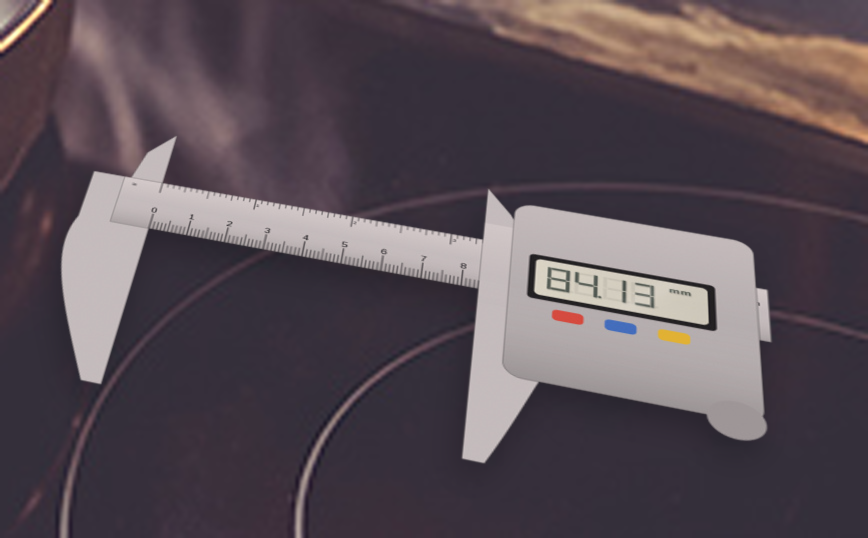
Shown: 84.13 mm
